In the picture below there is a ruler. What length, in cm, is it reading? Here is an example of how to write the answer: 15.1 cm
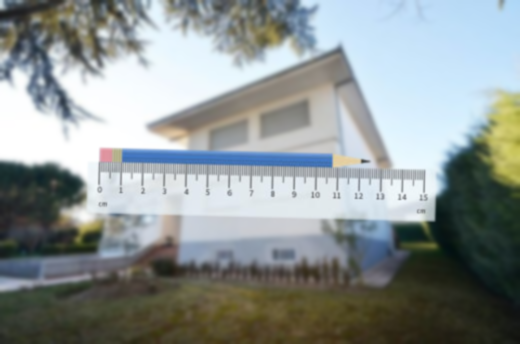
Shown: 12.5 cm
